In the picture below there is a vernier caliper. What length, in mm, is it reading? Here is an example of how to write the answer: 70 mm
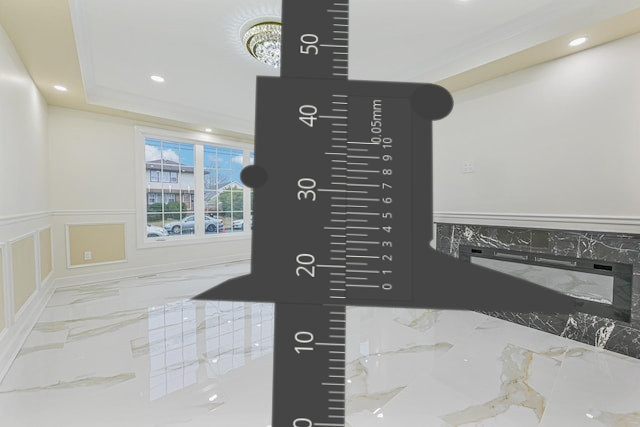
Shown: 17.6 mm
